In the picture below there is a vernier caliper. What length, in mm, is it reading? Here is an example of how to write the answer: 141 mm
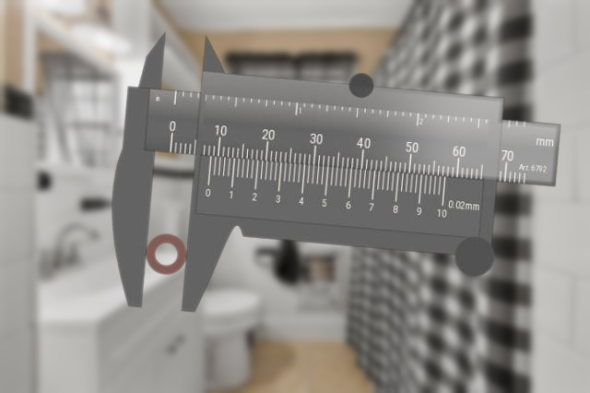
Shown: 8.5 mm
